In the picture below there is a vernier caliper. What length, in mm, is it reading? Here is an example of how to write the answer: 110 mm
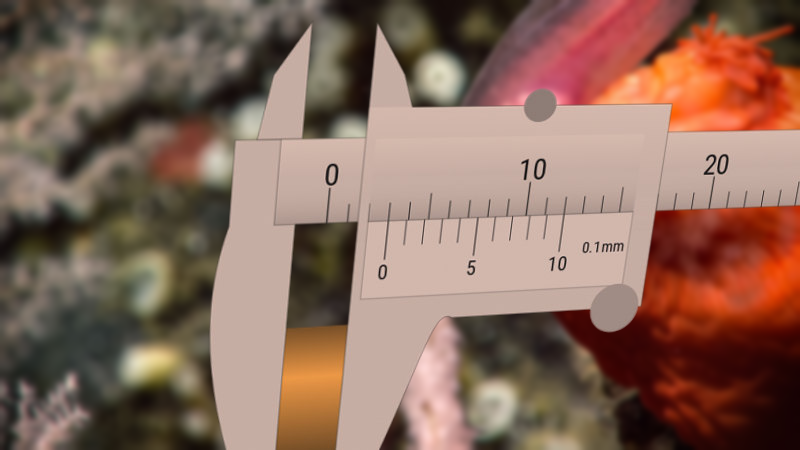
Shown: 3.0 mm
